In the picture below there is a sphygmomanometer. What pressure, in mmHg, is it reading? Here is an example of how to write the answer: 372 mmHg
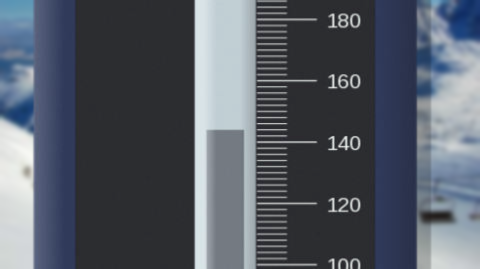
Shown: 144 mmHg
